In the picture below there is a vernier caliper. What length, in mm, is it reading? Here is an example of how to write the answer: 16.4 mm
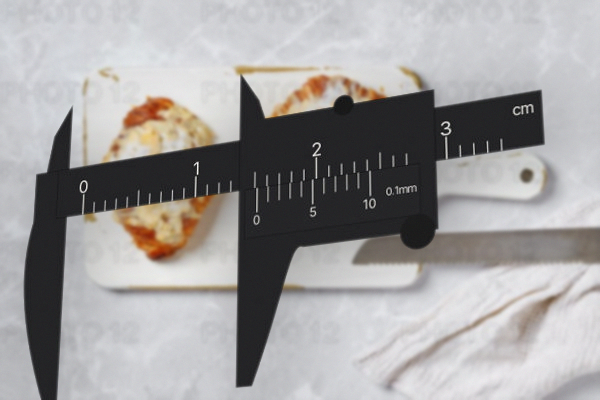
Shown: 15.2 mm
